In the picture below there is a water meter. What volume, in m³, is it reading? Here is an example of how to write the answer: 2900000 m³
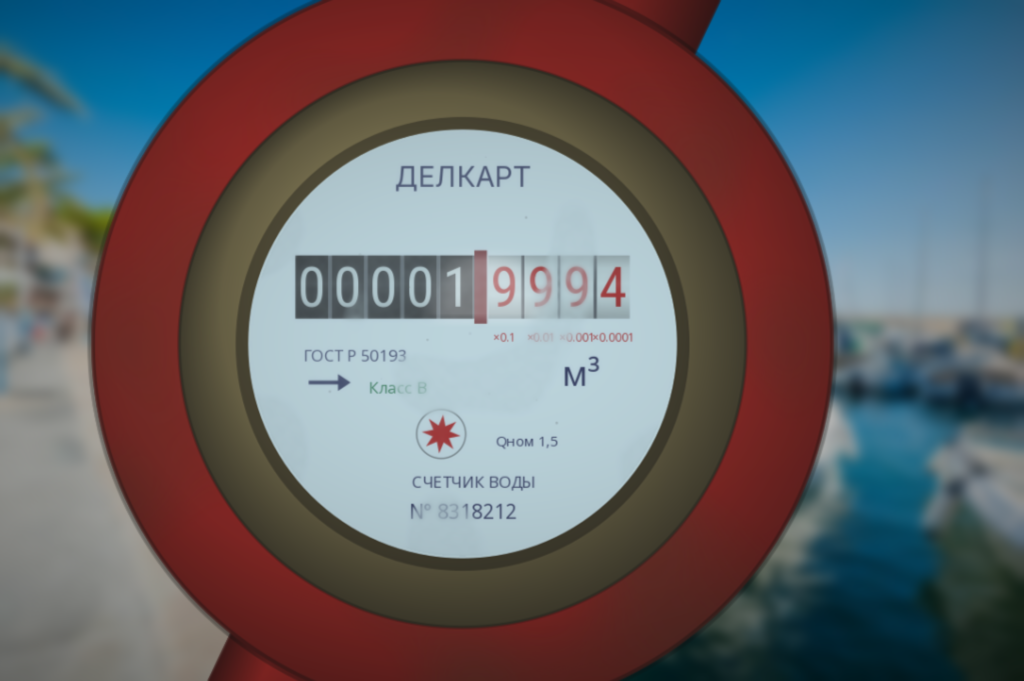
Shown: 1.9994 m³
